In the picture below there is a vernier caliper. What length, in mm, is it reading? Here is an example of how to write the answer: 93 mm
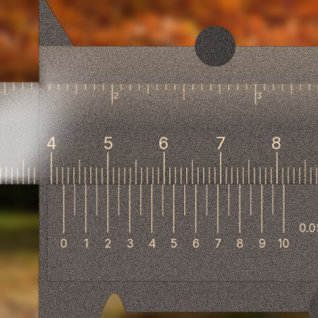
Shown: 42.2 mm
